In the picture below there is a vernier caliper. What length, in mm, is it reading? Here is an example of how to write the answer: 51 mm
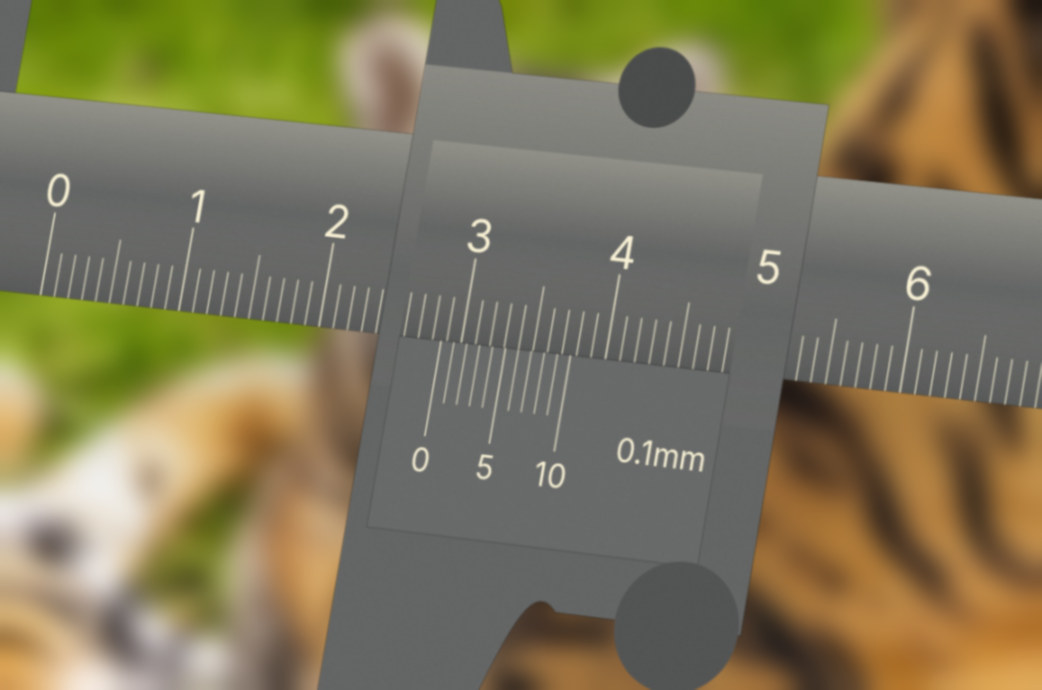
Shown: 28.6 mm
